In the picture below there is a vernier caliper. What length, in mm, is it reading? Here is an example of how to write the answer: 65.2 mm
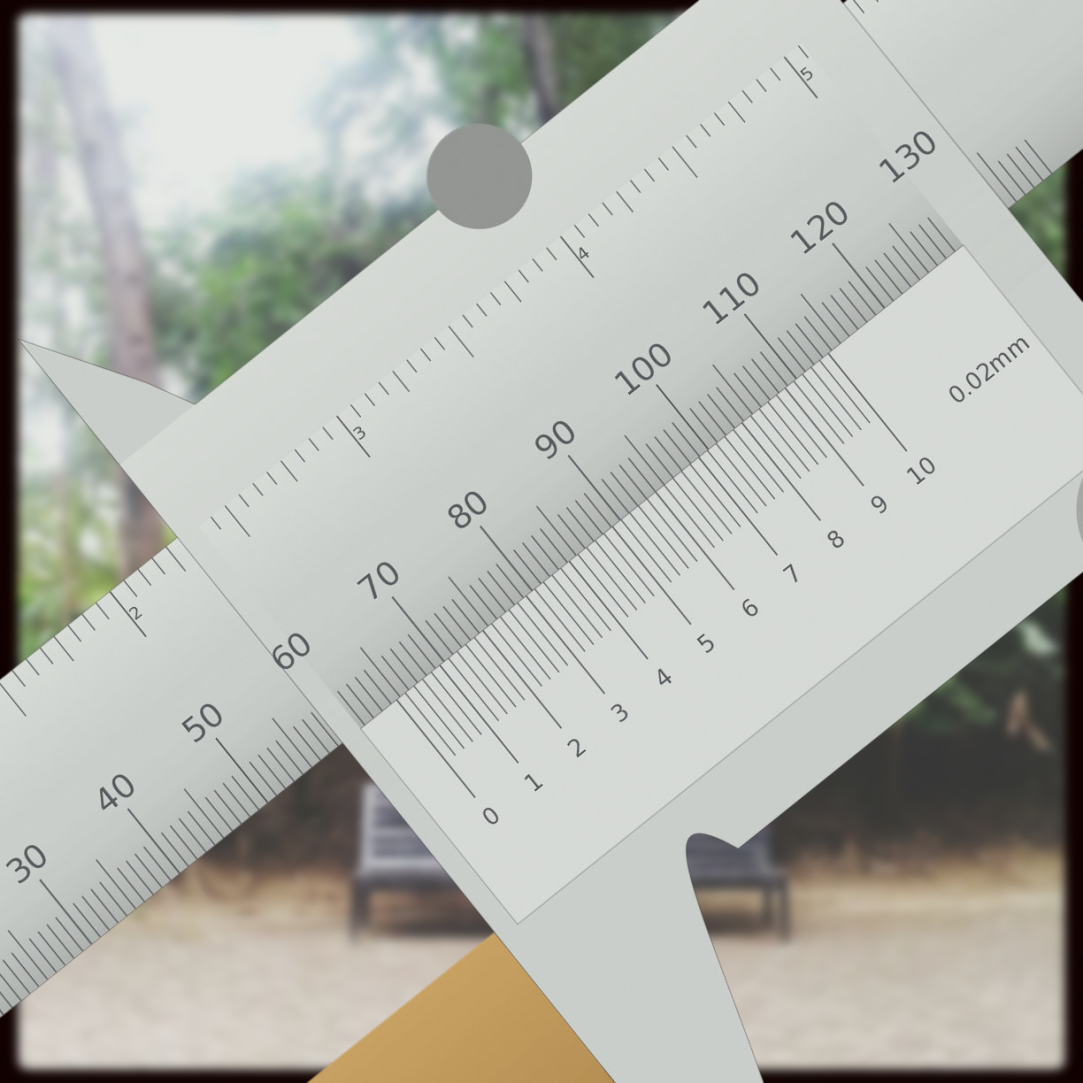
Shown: 64.6 mm
